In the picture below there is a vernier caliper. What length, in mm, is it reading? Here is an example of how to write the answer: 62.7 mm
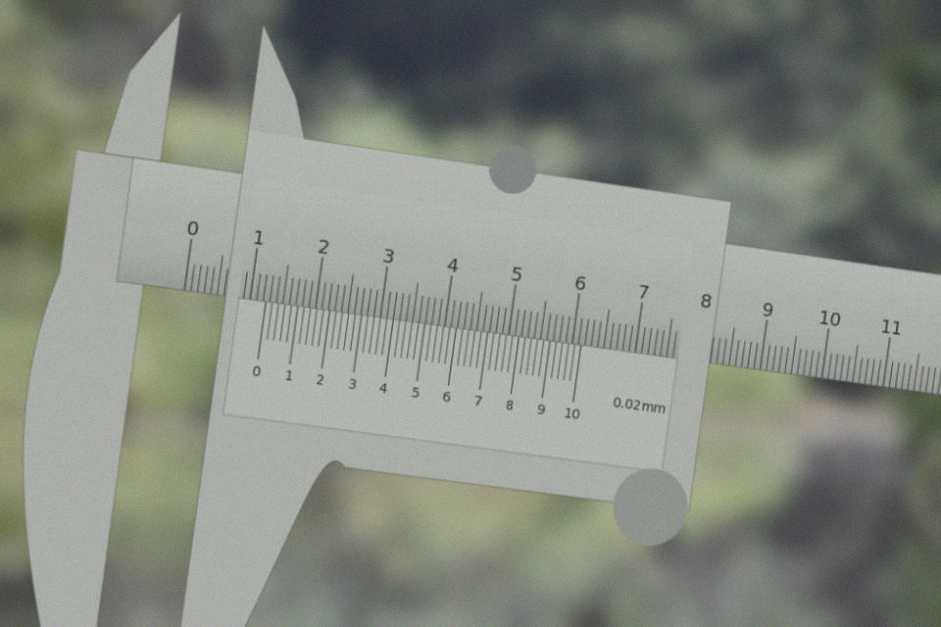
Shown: 12.4 mm
